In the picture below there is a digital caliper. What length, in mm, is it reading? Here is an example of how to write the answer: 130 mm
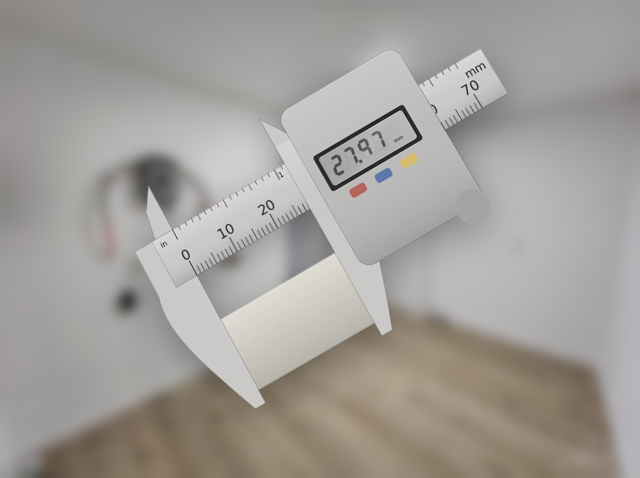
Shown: 27.97 mm
